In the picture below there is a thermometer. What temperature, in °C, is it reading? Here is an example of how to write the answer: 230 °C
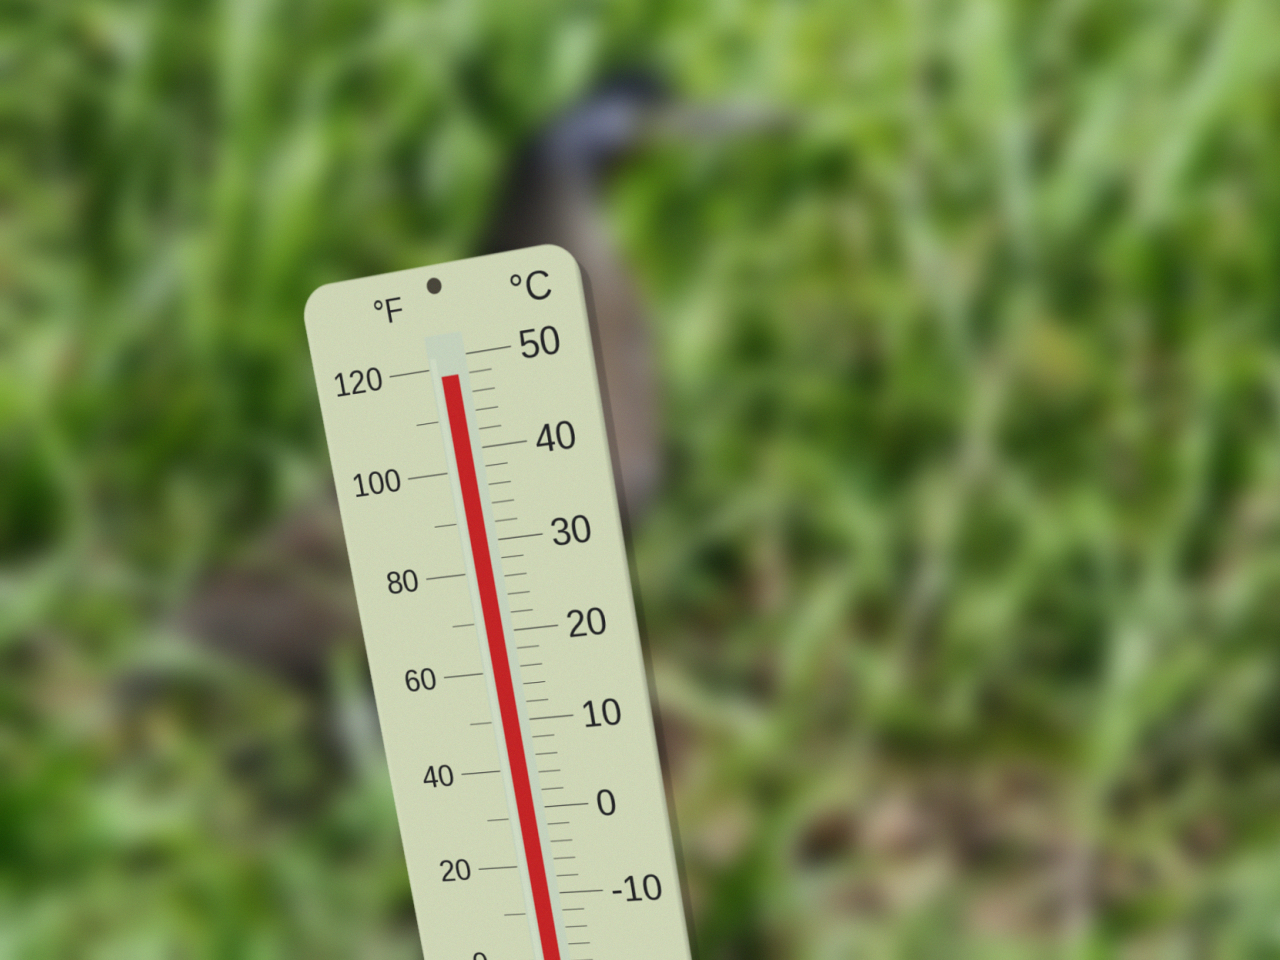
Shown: 48 °C
